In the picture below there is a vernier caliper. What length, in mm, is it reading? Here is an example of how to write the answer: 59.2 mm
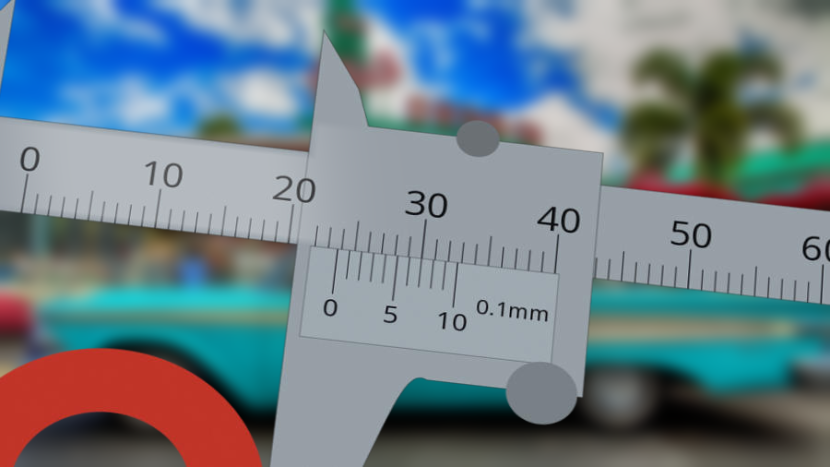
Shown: 23.7 mm
